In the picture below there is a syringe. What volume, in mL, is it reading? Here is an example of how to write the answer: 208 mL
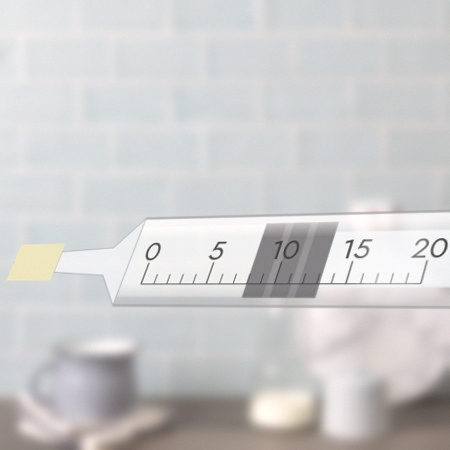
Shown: 8 mL
